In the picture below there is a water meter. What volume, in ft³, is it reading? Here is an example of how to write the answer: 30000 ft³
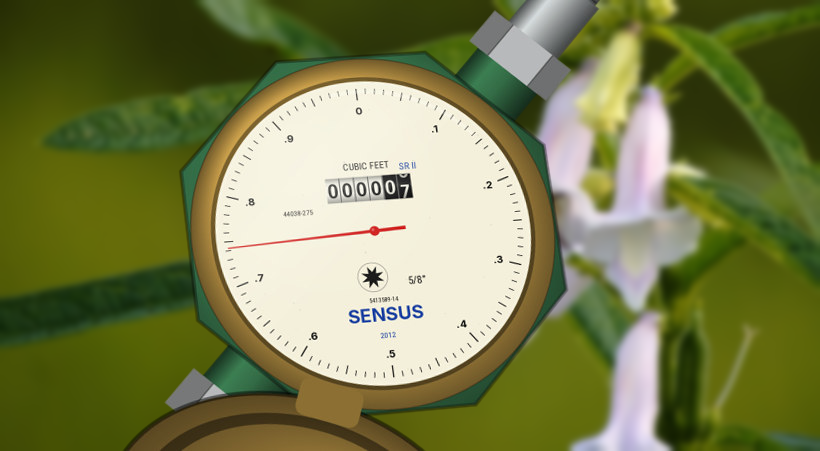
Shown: 6.74 ft³
